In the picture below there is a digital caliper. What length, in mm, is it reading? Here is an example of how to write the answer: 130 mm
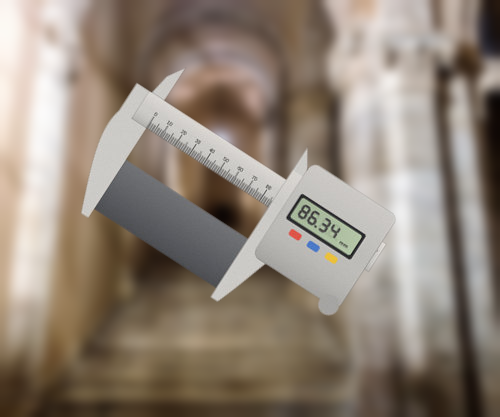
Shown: 86.34 mm
